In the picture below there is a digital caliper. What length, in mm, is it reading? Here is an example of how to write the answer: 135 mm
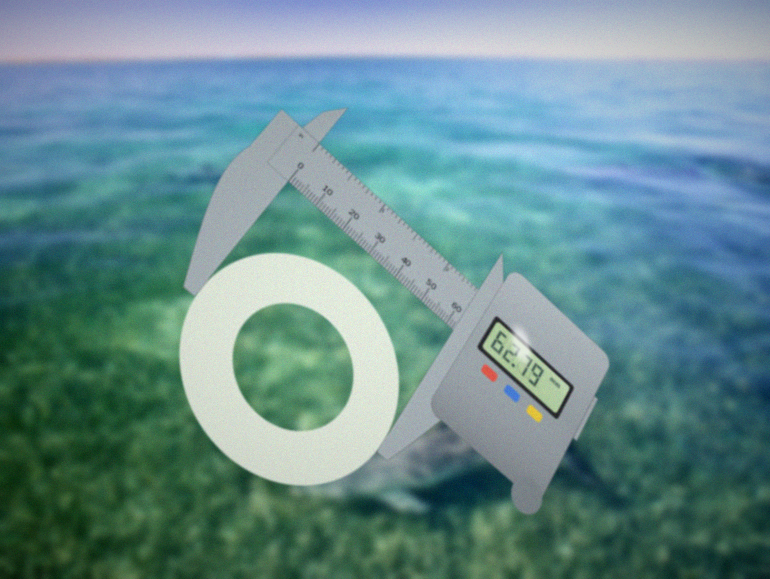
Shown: 62.79 mm
